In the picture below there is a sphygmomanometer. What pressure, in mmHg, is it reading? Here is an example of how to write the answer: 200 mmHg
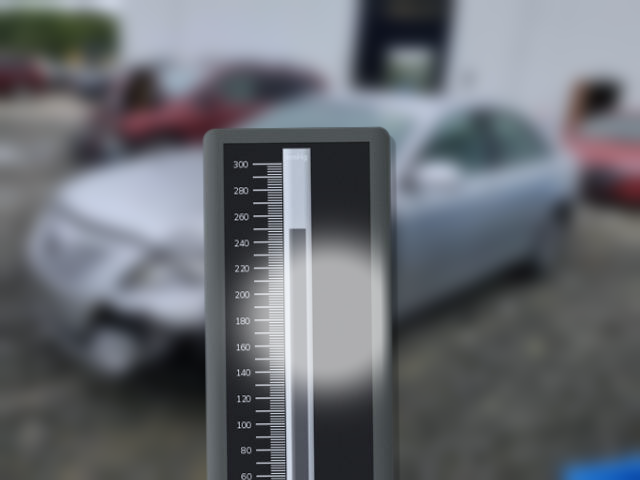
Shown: 250 mmHg
